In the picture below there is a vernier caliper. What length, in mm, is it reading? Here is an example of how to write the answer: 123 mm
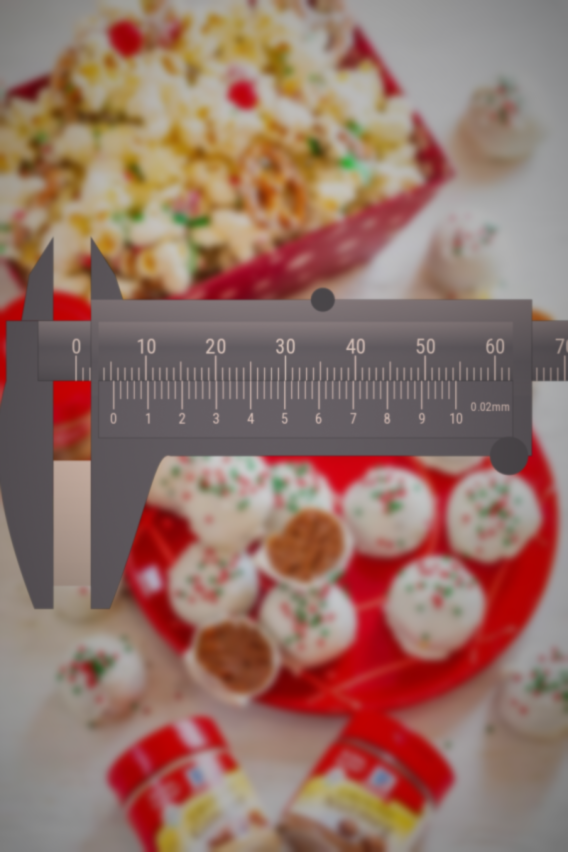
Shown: 5.4 mm
